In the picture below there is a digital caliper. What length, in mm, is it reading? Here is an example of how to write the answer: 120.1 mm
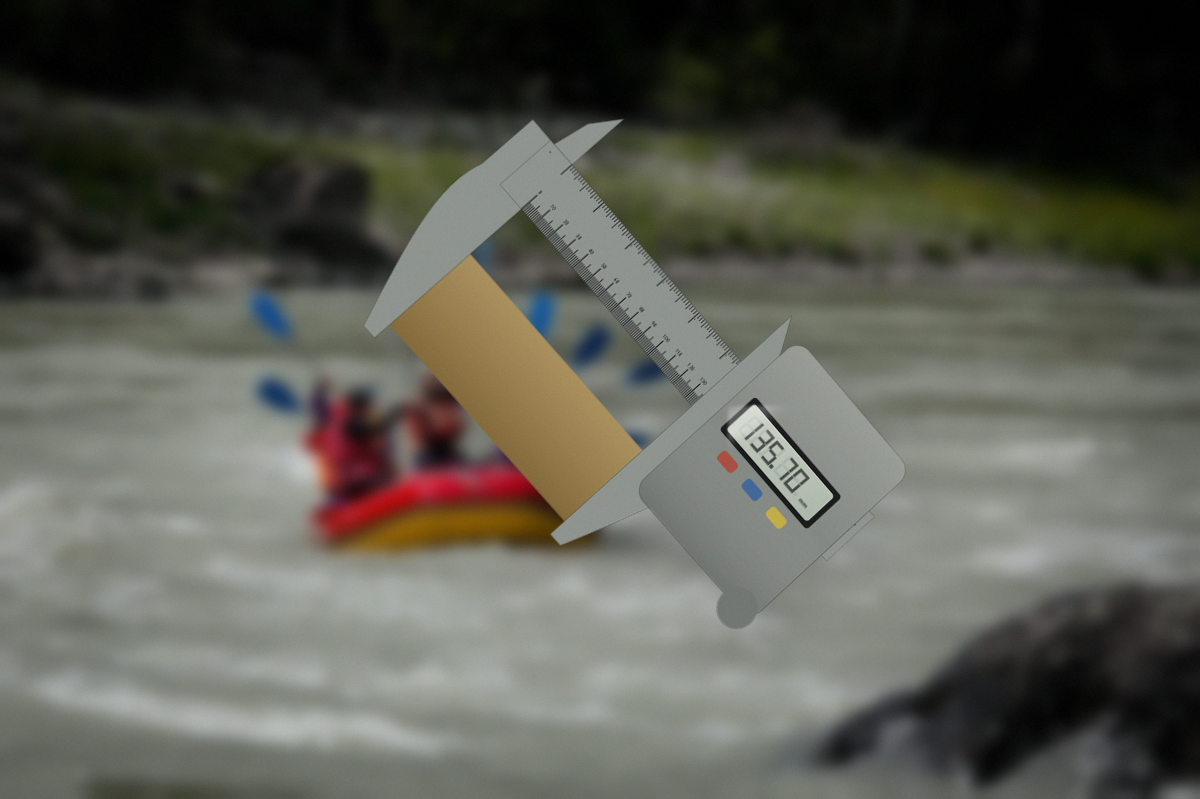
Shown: 135.70 mm
